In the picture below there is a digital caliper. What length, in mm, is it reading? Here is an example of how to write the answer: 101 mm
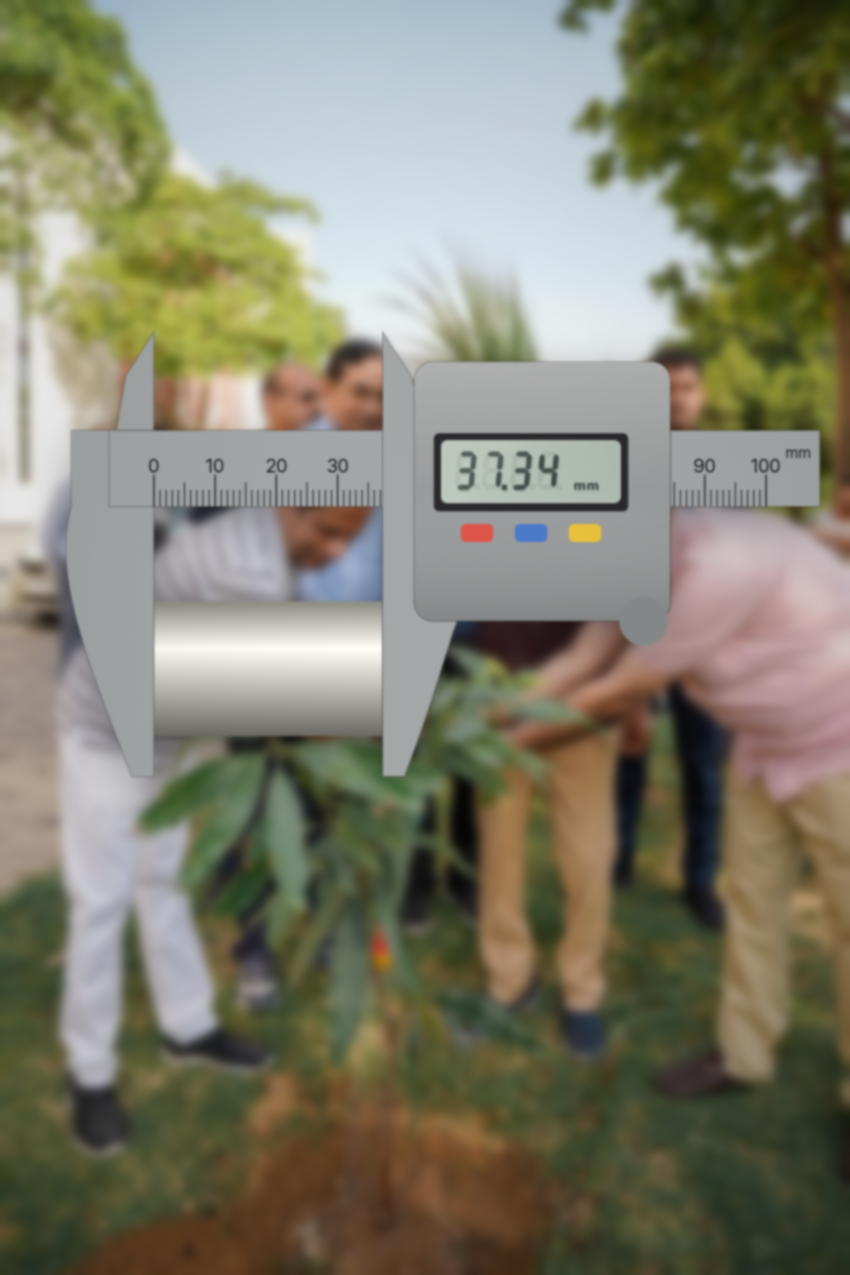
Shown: 37.34 mm
